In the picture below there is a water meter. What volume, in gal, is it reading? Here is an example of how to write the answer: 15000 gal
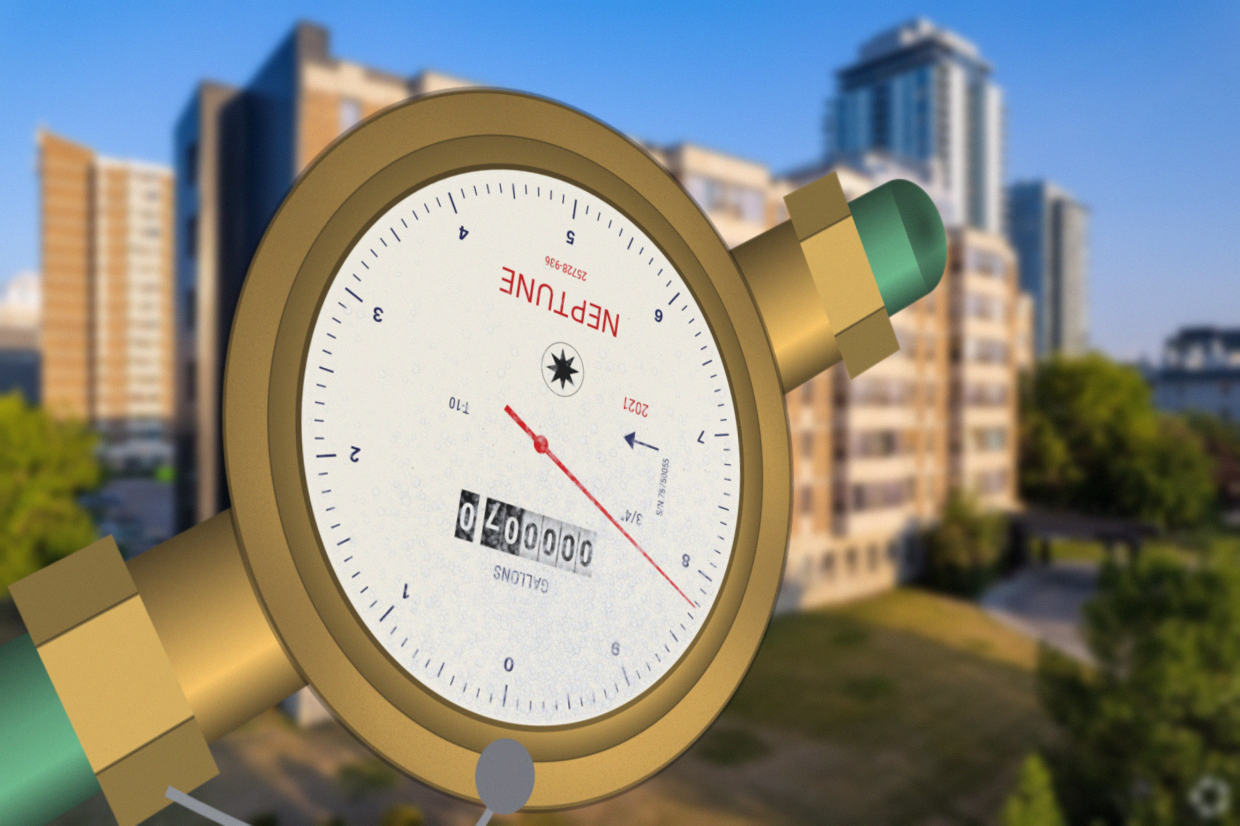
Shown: 68.2 gal
